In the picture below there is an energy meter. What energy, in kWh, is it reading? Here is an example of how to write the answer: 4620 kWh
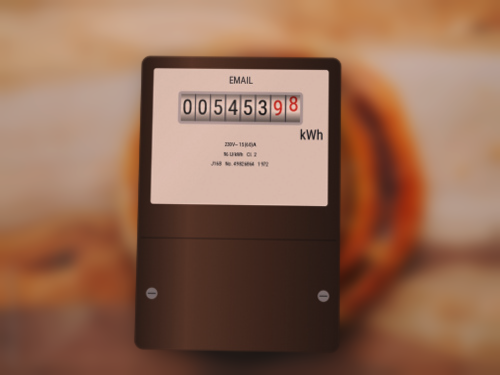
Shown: 5453.98 kWh
